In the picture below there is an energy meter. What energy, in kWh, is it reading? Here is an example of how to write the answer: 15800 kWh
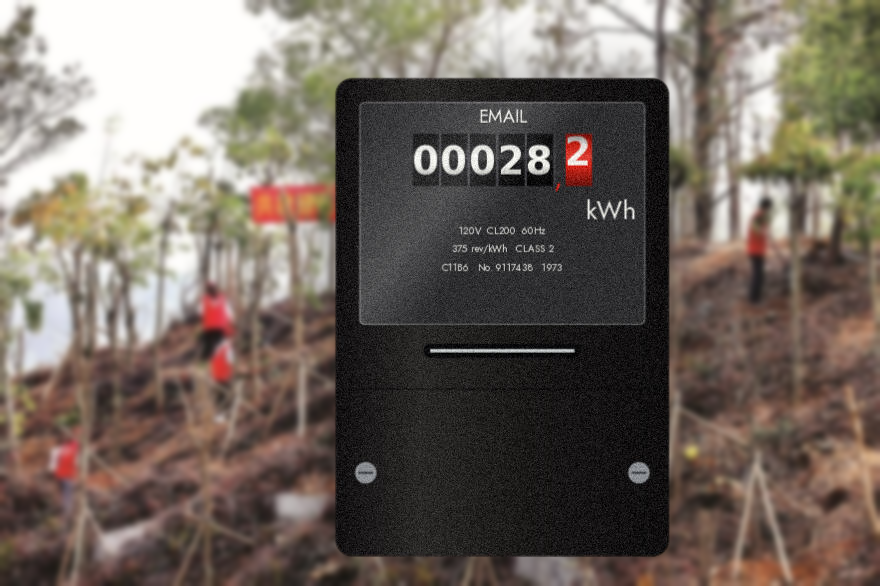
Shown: 28.2 kWh
